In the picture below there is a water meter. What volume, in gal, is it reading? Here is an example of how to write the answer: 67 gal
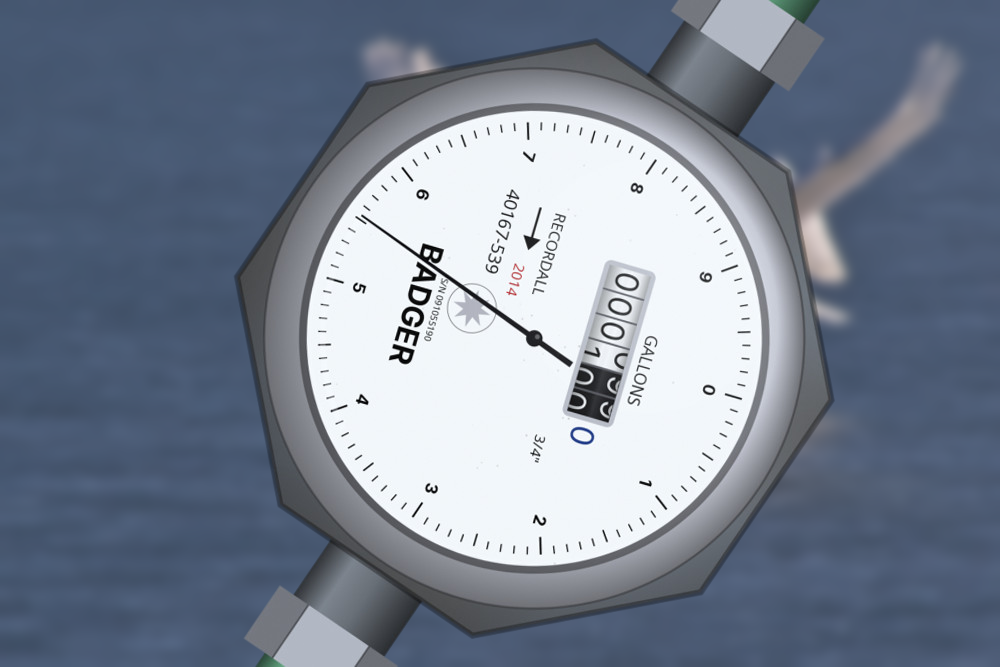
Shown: 995.5 gal
